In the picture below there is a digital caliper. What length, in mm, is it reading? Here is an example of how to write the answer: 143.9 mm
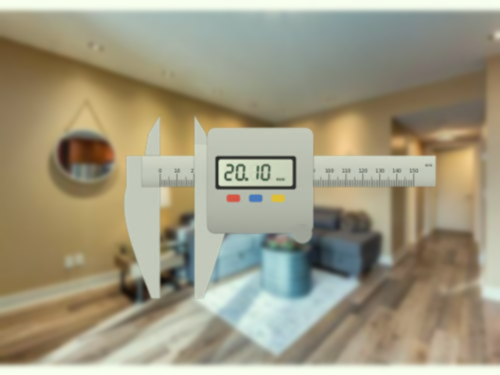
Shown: 20.10 mm
